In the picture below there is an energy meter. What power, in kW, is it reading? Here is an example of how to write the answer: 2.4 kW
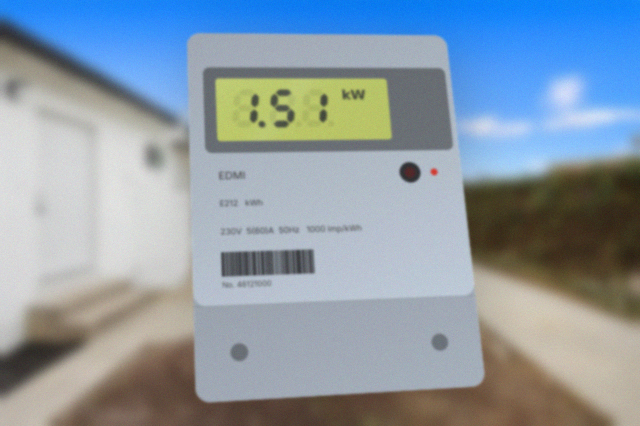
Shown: 1.51 kW
